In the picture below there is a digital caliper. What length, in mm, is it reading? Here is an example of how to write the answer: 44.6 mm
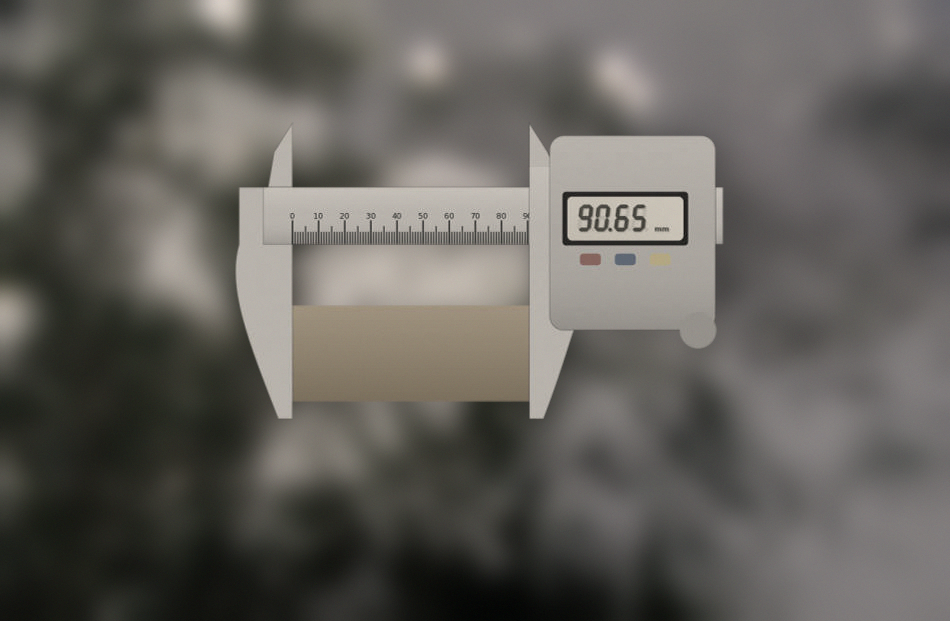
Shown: 90.65 mm
